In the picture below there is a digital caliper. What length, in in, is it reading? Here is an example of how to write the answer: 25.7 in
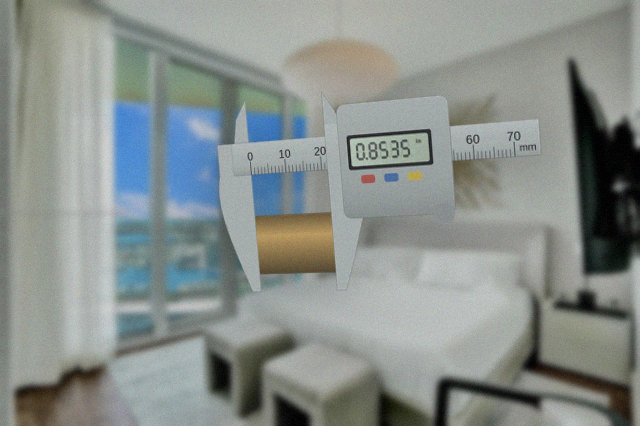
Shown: 0.8535 in
